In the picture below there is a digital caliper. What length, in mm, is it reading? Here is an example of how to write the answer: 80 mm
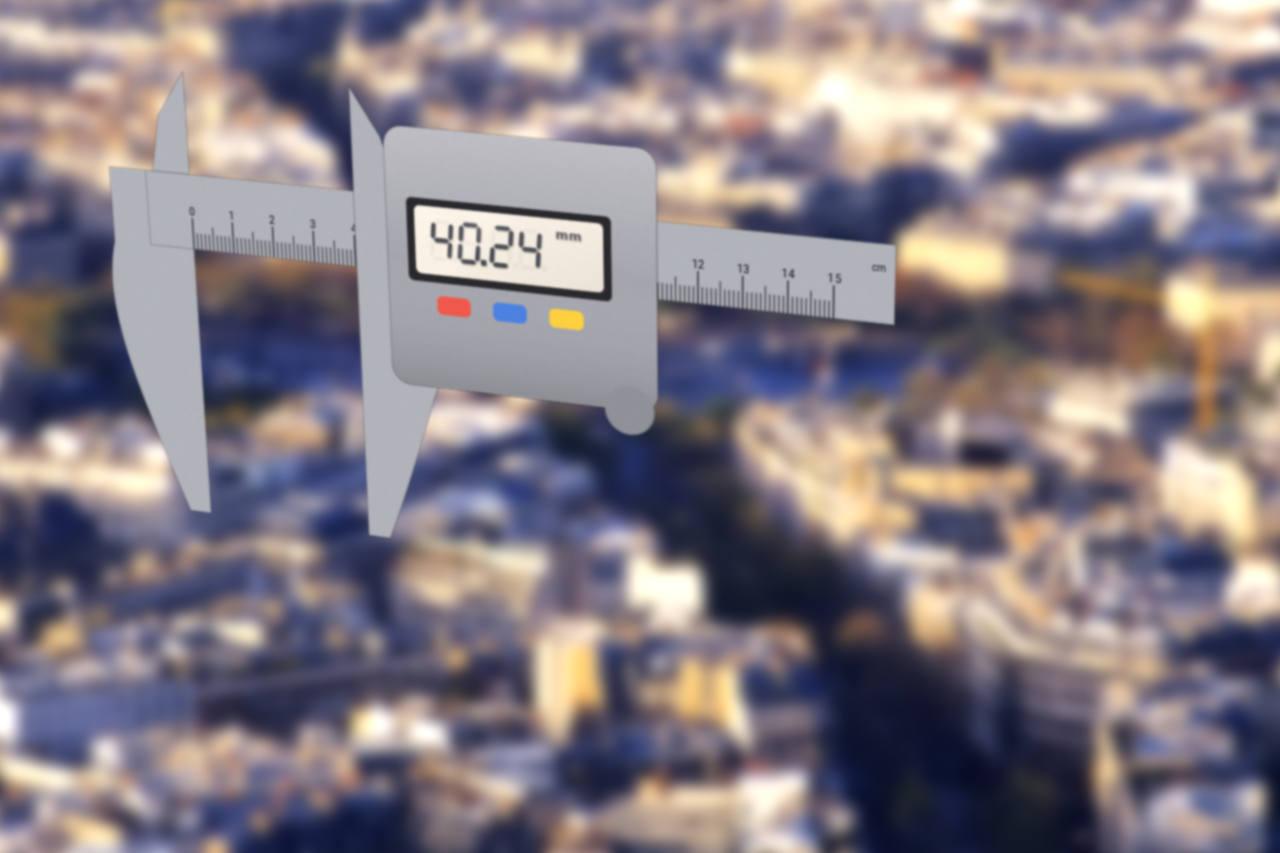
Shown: 40.24 mm
